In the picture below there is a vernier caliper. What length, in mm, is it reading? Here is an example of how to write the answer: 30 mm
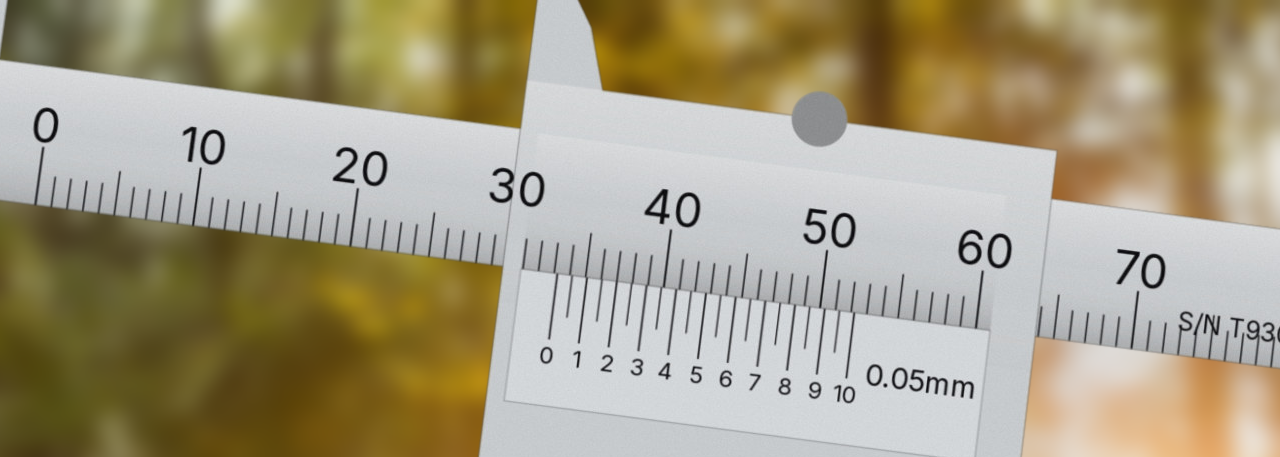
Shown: 33.2 mm
